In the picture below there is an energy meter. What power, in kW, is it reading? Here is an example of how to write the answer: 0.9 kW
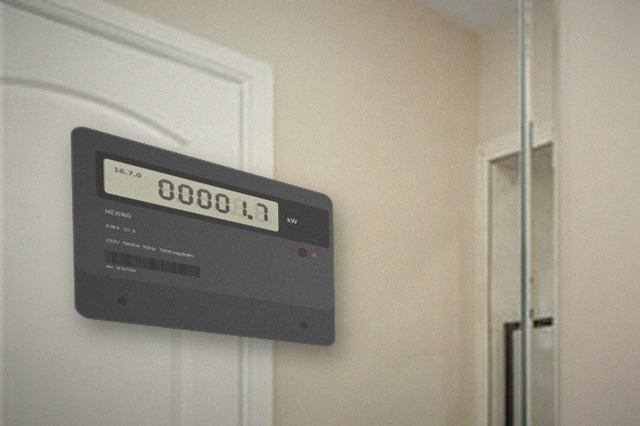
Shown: 1.7 kW
